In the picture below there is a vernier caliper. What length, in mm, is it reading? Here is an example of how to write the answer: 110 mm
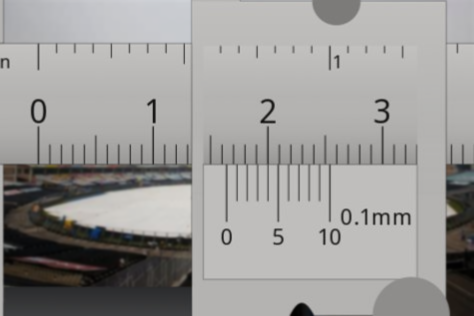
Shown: 16.4 mm
